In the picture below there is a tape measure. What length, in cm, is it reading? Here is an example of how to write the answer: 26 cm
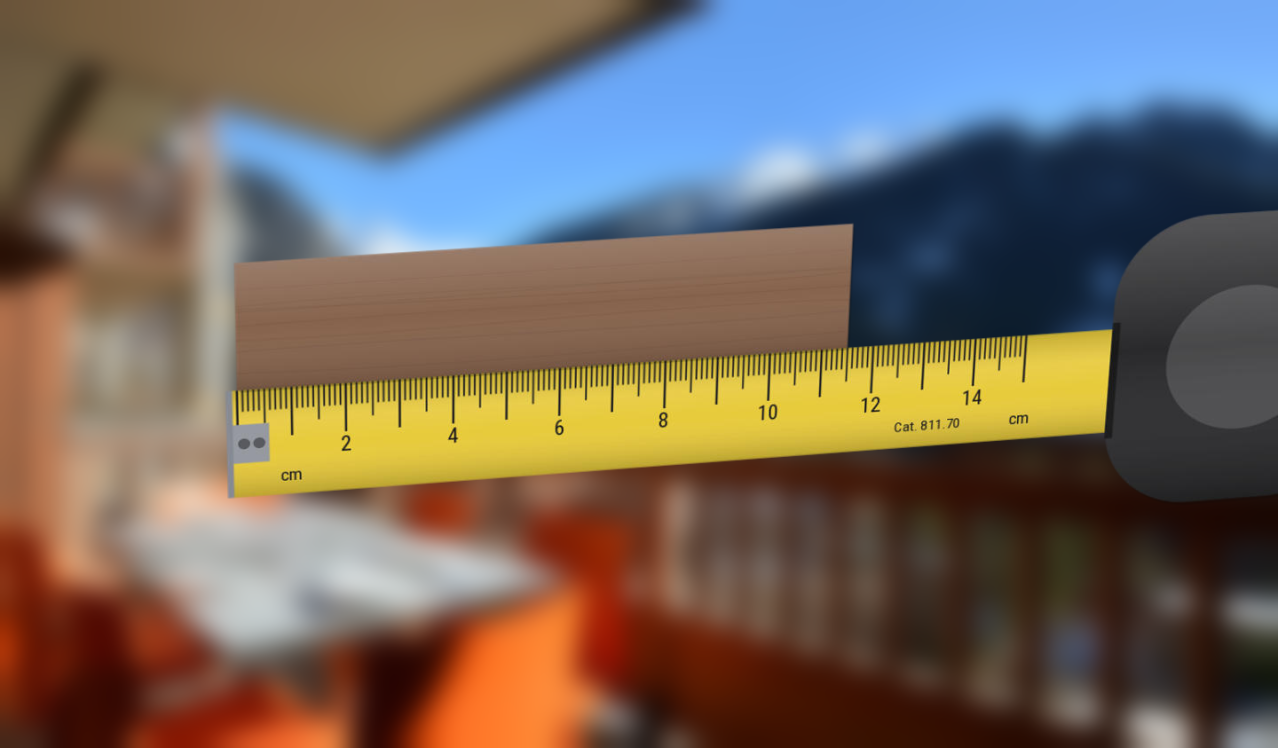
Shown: 11.5 cm
